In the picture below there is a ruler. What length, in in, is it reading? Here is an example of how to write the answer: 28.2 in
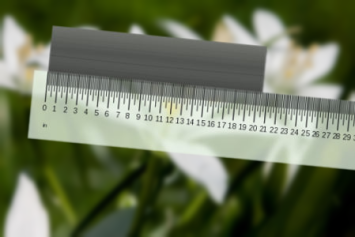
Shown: 20.5 in
